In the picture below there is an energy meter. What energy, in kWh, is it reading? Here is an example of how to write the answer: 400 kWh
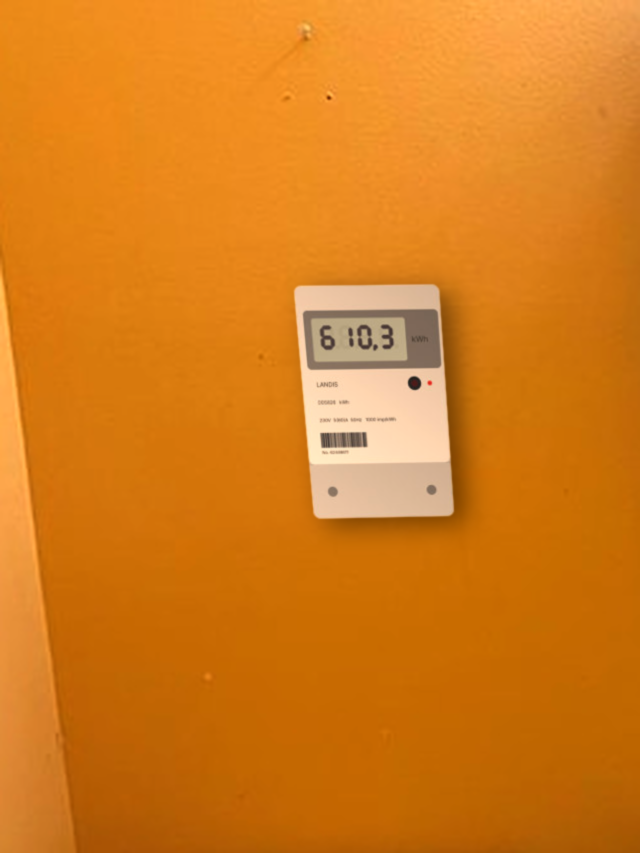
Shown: 610.3 kWh
